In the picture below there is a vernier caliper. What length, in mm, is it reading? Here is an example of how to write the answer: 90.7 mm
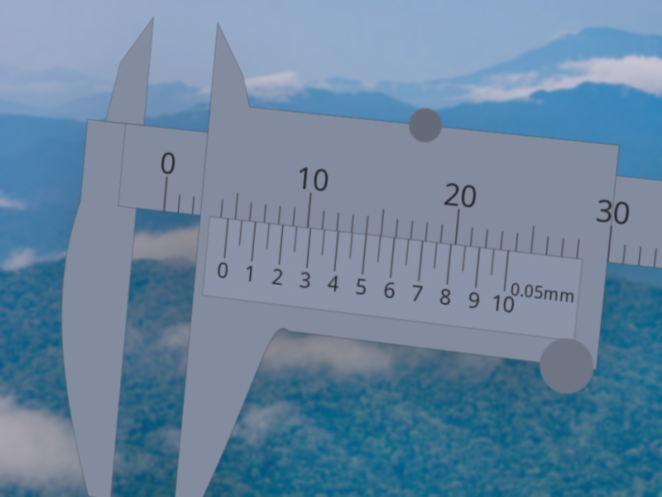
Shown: 4.5 mm
